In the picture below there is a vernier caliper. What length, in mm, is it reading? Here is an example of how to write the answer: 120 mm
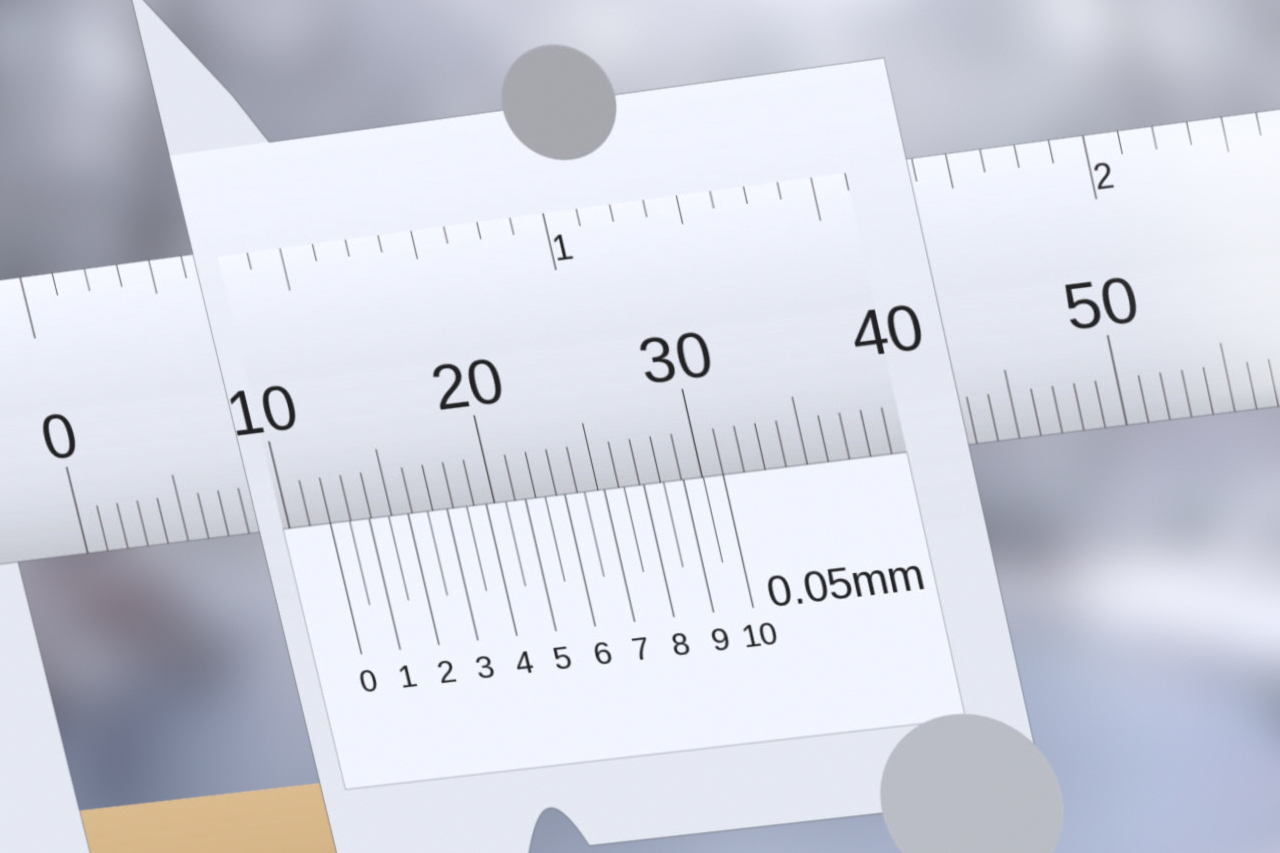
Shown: 12.0 mm
